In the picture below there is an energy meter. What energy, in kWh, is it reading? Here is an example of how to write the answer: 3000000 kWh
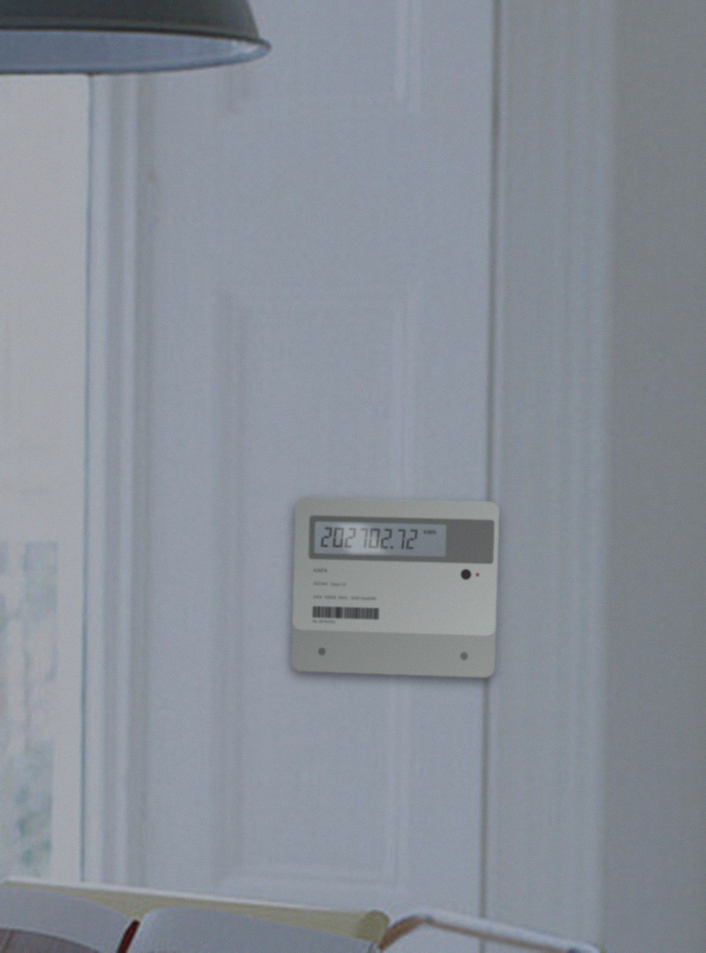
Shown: 202702.72 kWh
